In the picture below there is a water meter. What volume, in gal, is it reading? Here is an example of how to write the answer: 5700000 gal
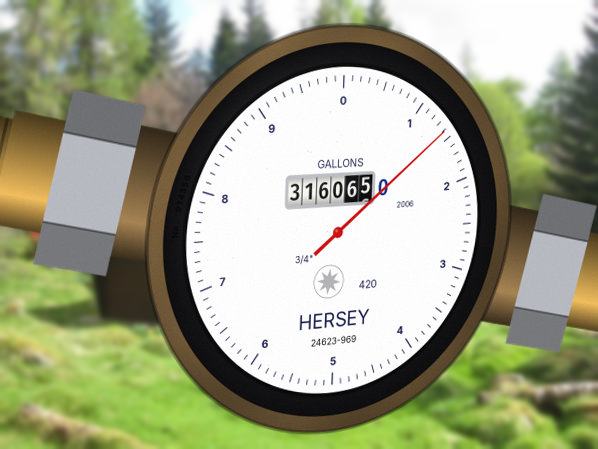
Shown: 3160651.4 gal
